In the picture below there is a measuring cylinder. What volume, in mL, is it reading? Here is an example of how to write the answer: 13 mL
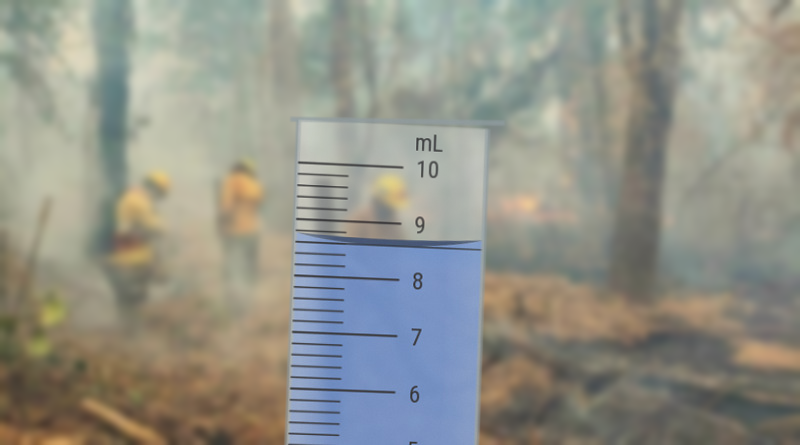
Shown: 8.6 mL
